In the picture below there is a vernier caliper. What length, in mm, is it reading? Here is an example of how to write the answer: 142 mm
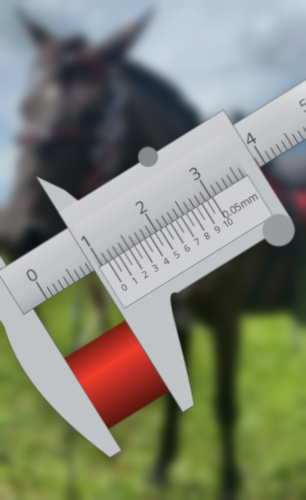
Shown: 11.2 mm
